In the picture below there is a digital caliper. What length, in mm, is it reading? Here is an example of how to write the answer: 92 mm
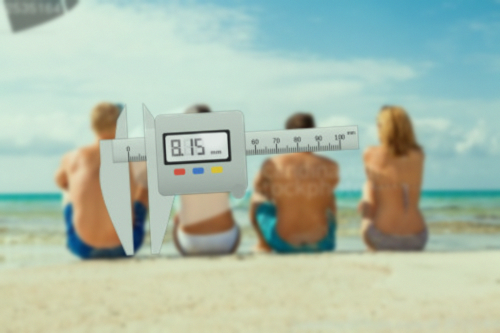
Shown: 8.15 mm
